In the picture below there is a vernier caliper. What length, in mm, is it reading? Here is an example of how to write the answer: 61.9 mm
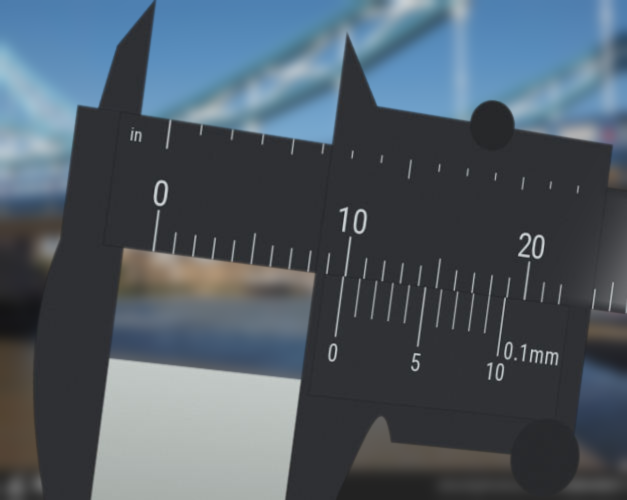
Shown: 9.9 mm
